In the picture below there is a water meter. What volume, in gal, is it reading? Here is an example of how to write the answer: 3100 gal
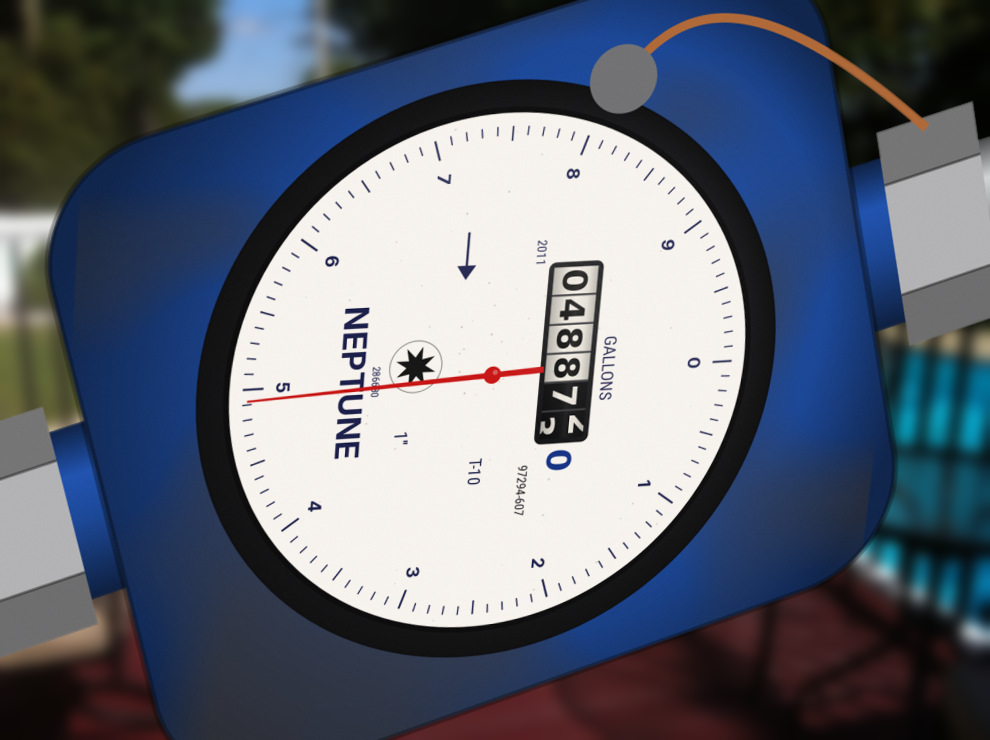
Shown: 488724.9 gal
